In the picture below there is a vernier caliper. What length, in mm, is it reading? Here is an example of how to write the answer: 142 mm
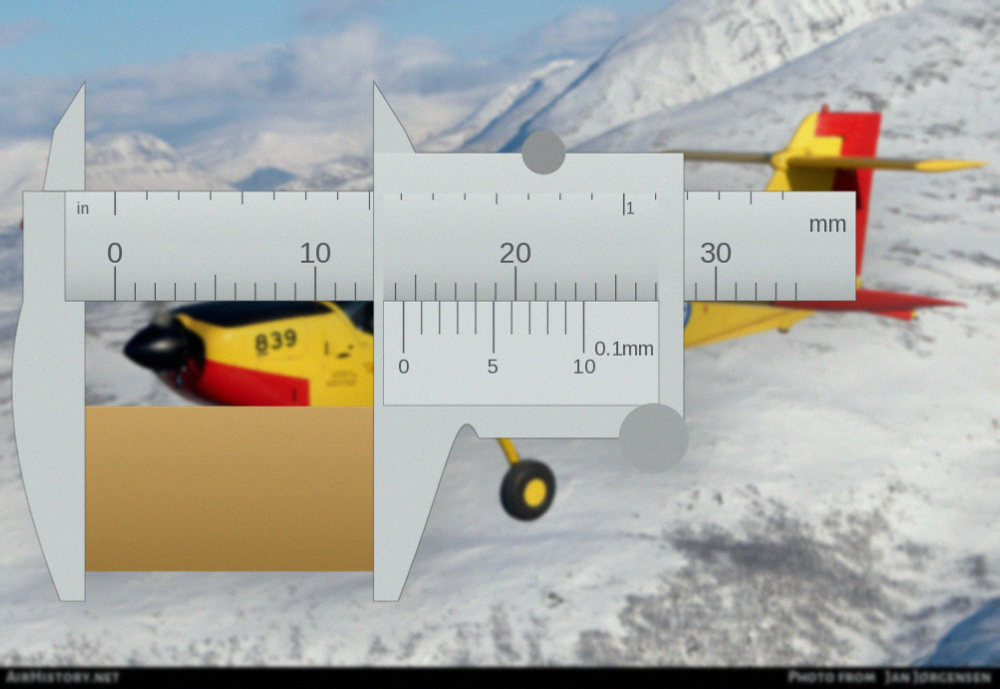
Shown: 14.4 mm
